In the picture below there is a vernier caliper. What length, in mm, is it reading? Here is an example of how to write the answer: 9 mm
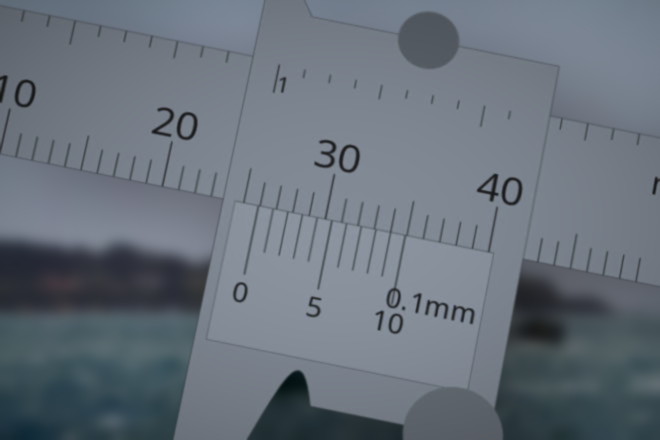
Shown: 25.9 mm
